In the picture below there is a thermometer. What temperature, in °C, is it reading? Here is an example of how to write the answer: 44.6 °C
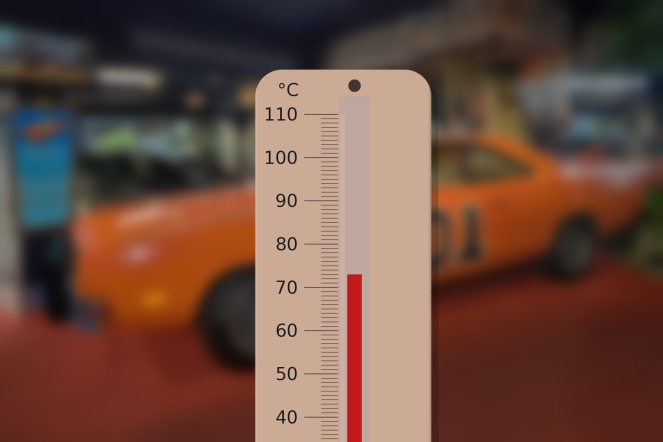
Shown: 73 °C
